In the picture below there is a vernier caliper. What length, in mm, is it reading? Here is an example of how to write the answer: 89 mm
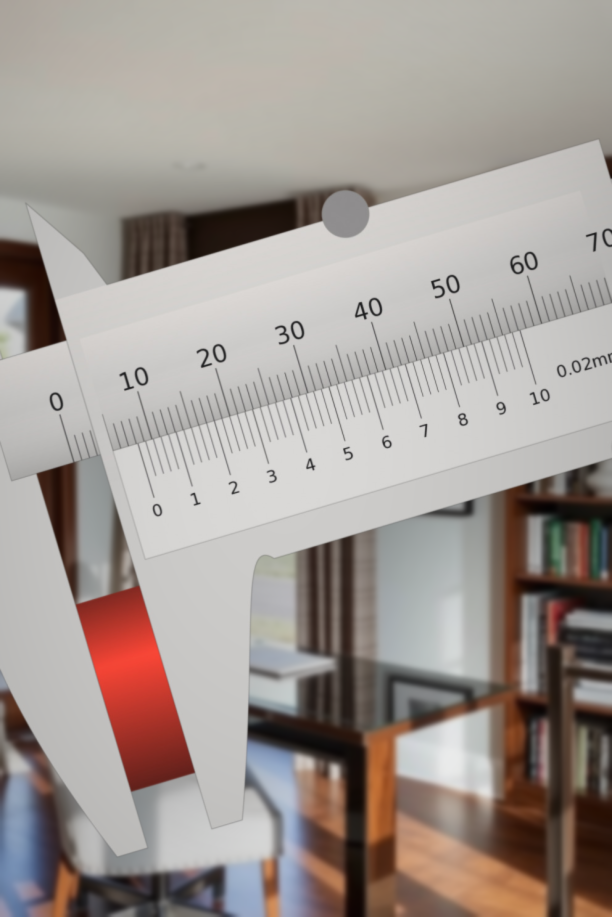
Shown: 8.2 mm
